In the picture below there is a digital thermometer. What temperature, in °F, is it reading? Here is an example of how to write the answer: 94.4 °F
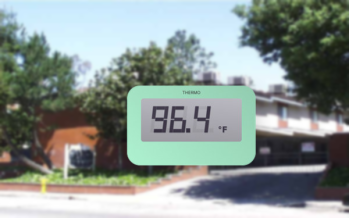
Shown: 96.4 °F
